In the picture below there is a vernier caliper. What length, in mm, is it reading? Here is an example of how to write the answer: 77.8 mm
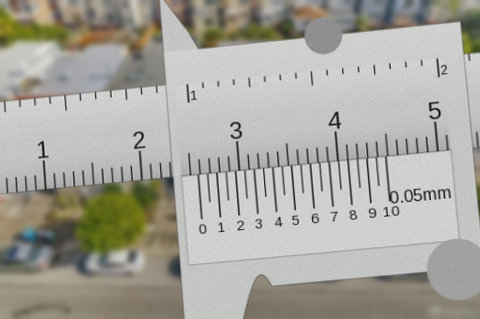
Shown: 25.8 mm
